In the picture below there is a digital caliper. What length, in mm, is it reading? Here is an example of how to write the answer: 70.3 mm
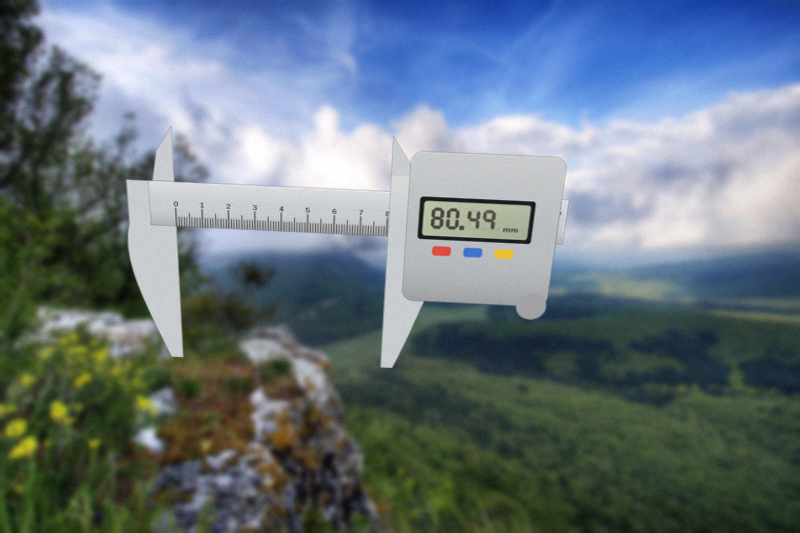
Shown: 80.49 mm
